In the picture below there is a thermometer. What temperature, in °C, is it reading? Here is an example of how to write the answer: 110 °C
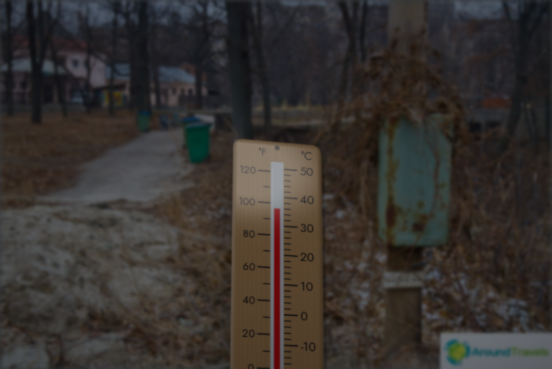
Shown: 36 °C
